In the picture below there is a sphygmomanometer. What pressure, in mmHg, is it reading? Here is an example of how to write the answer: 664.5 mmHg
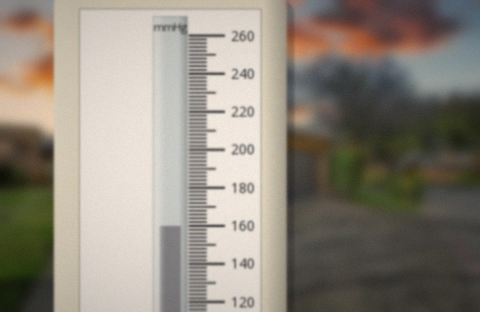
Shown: 160 mmHg
